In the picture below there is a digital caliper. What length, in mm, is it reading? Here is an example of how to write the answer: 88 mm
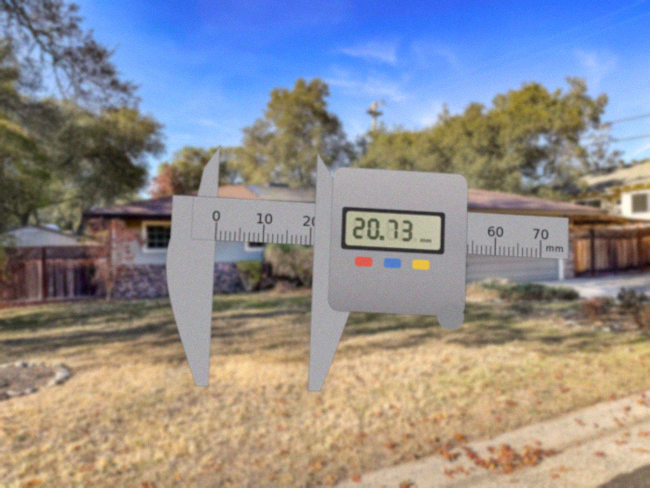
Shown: 20.73 mm
